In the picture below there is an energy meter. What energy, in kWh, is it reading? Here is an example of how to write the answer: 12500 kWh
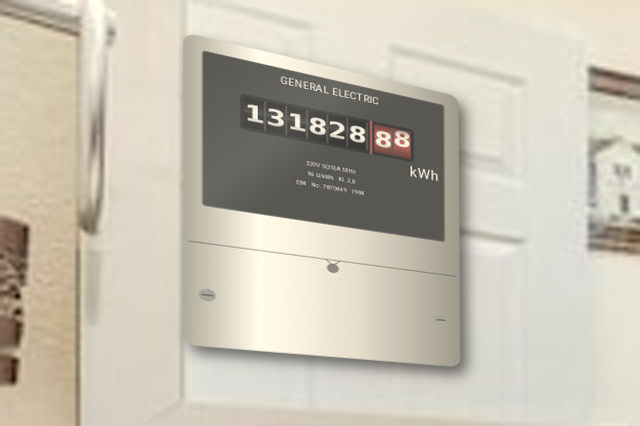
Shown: 131828.88 kWh
